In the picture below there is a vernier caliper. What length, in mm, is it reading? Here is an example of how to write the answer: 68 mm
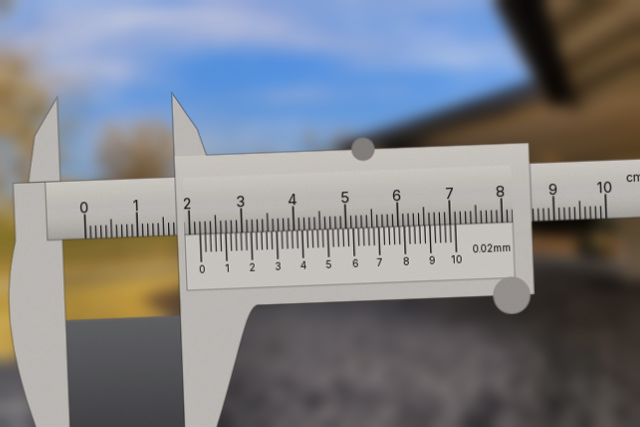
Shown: 22.0 mm
